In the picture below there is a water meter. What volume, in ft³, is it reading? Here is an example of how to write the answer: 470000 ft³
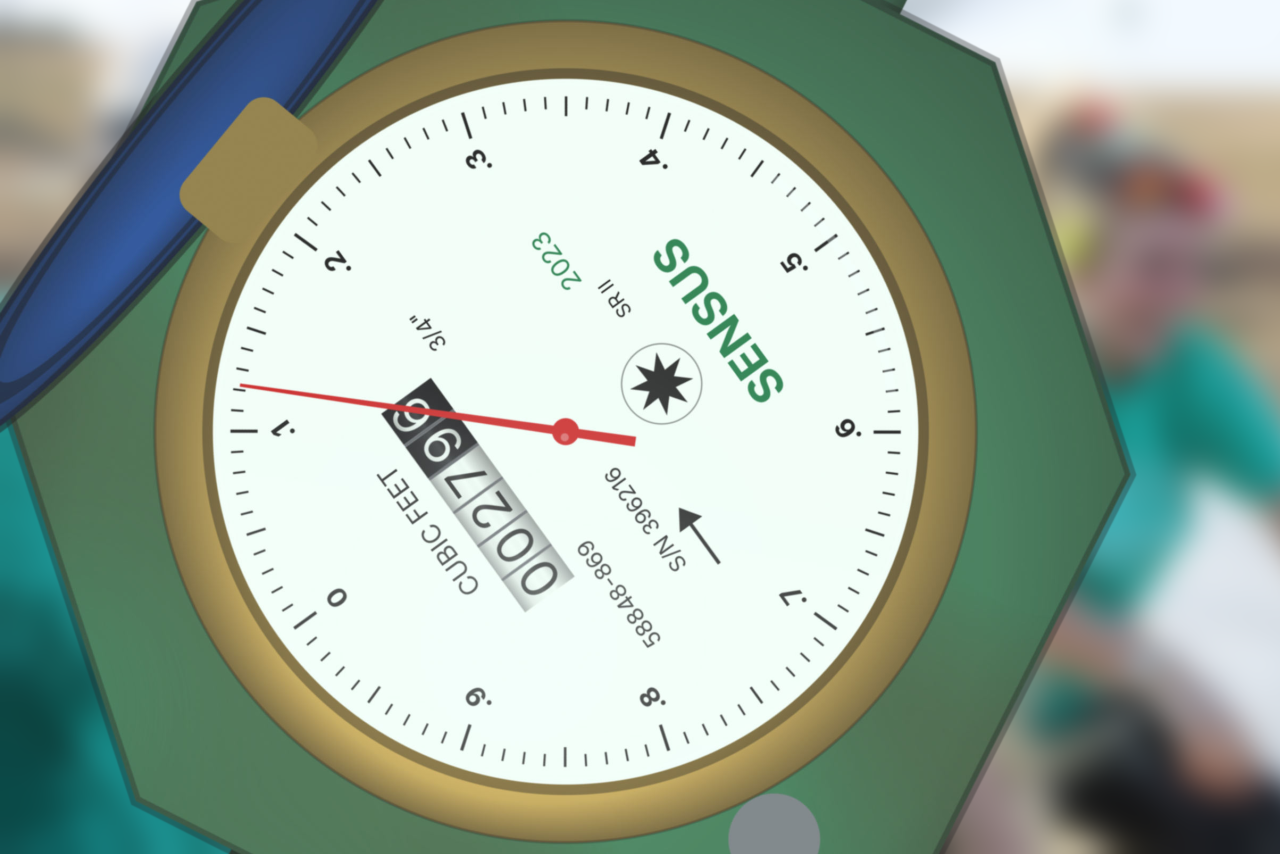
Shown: 2796.12 ft³
